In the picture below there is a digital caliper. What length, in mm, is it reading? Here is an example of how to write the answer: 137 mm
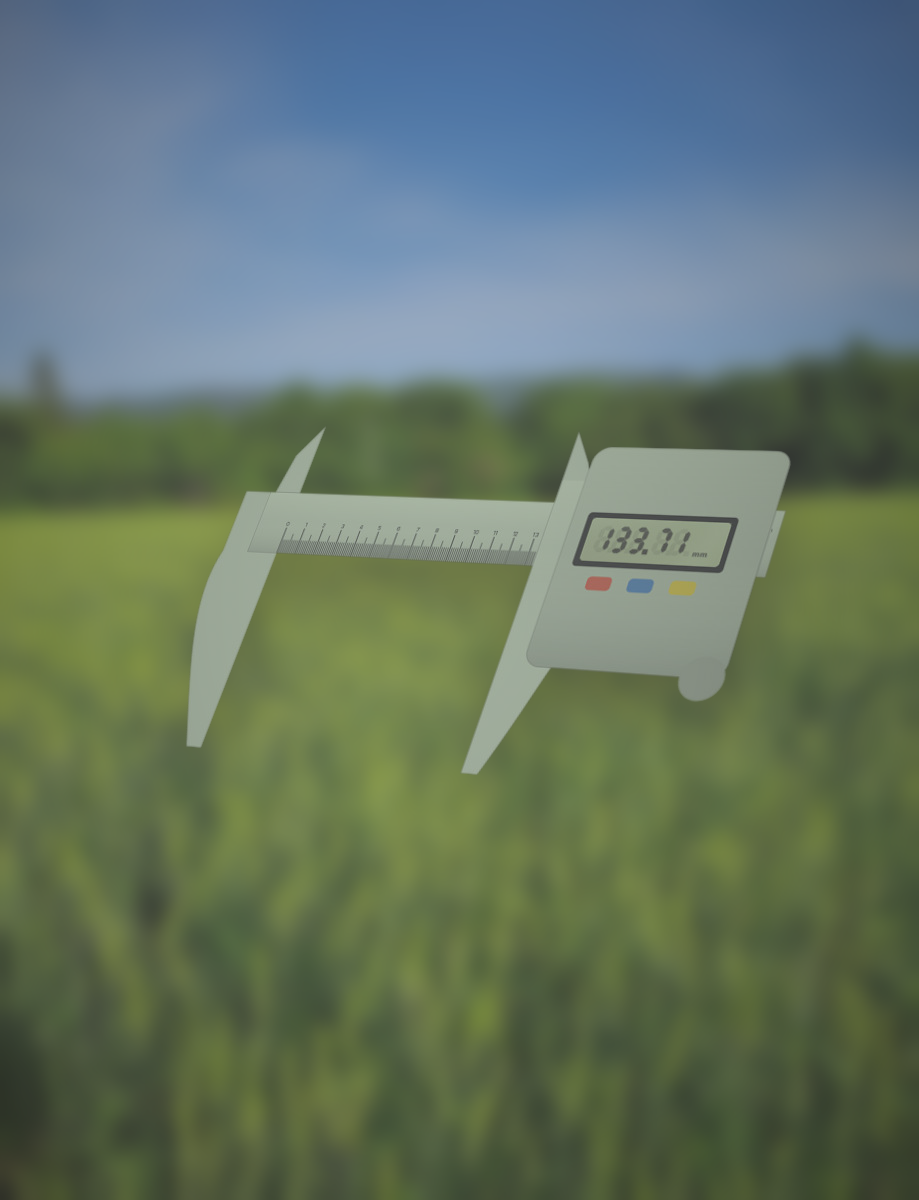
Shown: 133.71 mm
